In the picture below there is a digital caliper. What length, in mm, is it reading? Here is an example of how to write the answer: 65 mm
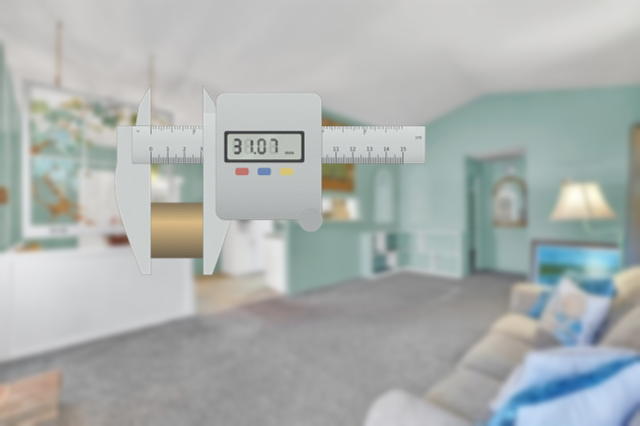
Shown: 31.07 mm
